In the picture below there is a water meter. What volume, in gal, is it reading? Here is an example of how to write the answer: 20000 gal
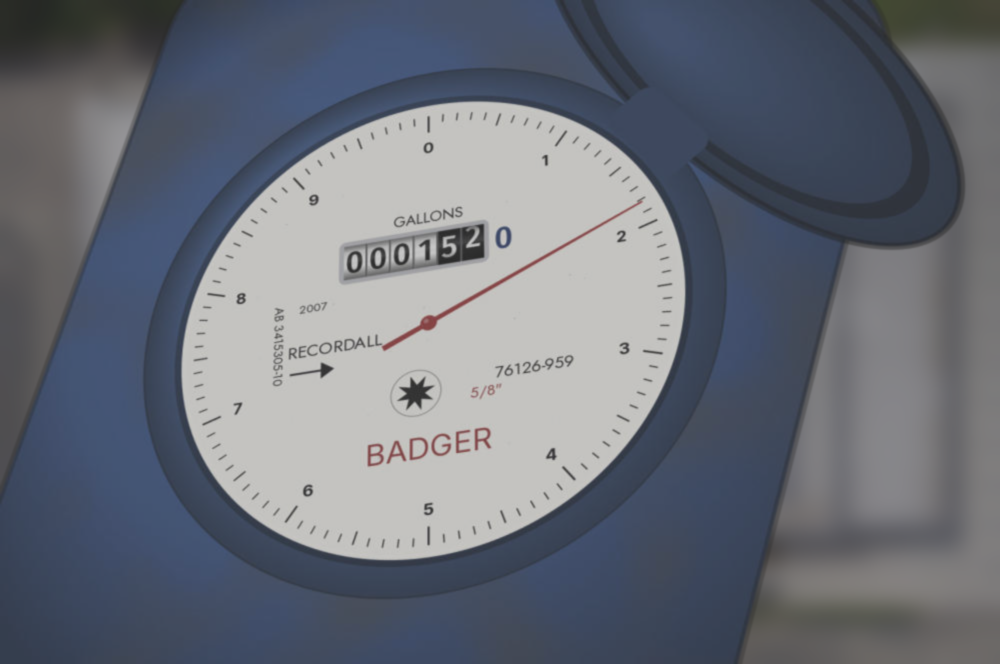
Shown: 1521.8 gal
